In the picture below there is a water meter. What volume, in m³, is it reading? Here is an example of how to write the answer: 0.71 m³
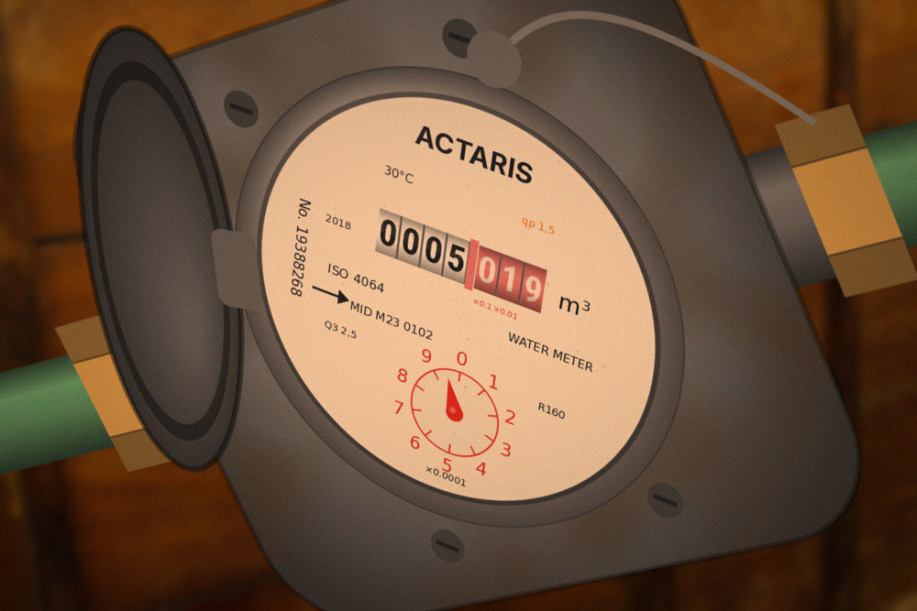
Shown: 5.0189 m³
